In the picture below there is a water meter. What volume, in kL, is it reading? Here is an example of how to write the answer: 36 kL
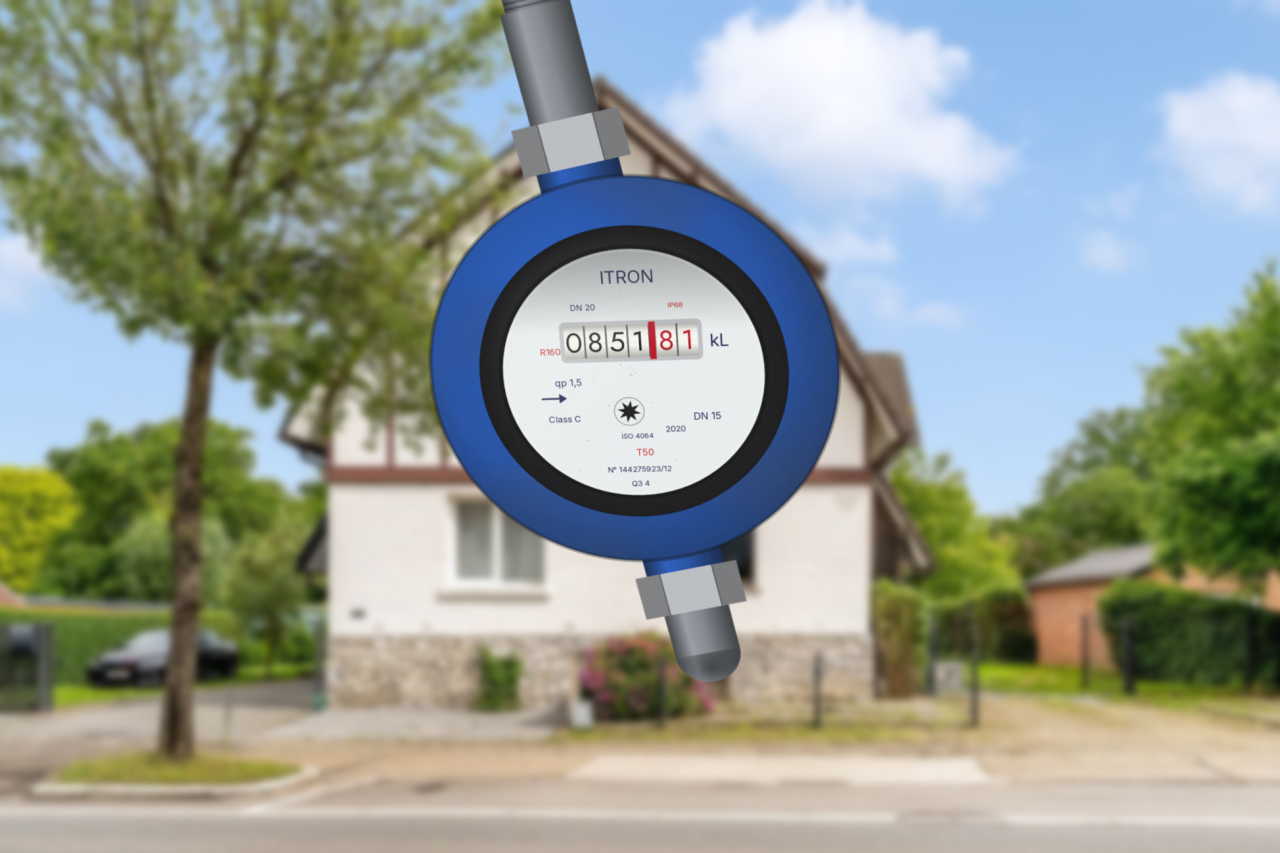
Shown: 851.81 kL
